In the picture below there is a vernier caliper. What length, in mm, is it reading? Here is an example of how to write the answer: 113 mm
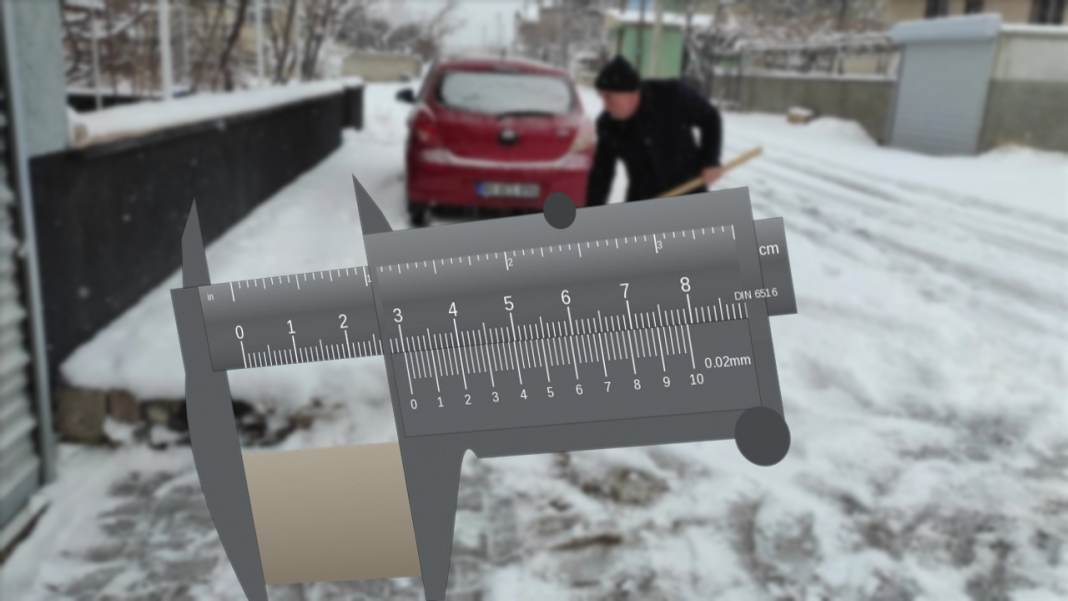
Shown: 30.2 mm
